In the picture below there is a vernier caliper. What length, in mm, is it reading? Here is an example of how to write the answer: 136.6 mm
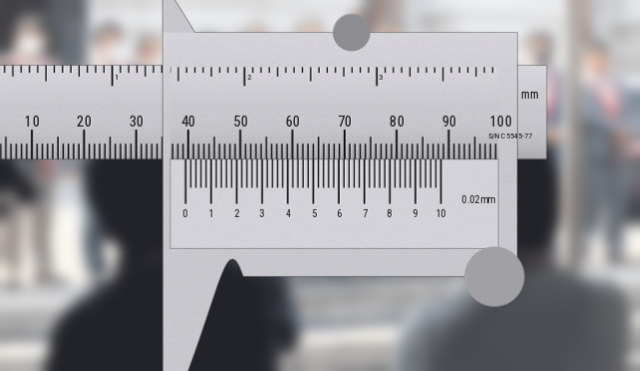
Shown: 39.5 mm
